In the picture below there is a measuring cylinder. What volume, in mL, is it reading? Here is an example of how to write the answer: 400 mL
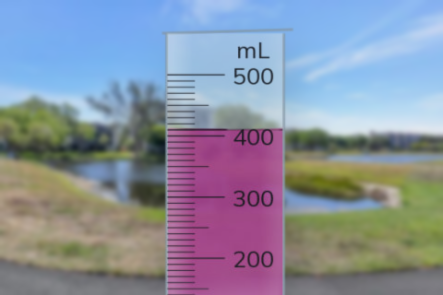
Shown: 410 mL
